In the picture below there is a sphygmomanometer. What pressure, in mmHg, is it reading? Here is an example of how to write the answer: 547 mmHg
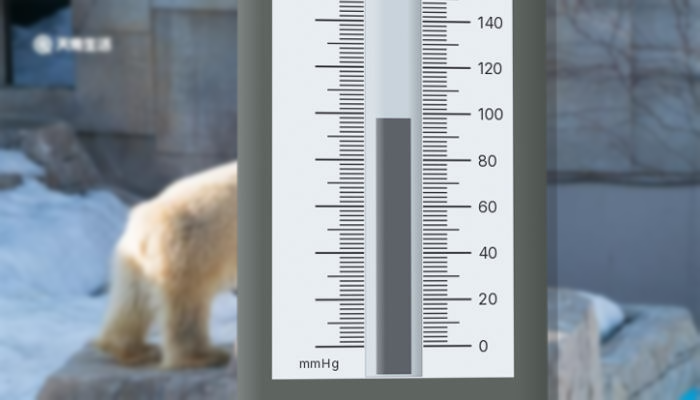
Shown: 98 mmHg
